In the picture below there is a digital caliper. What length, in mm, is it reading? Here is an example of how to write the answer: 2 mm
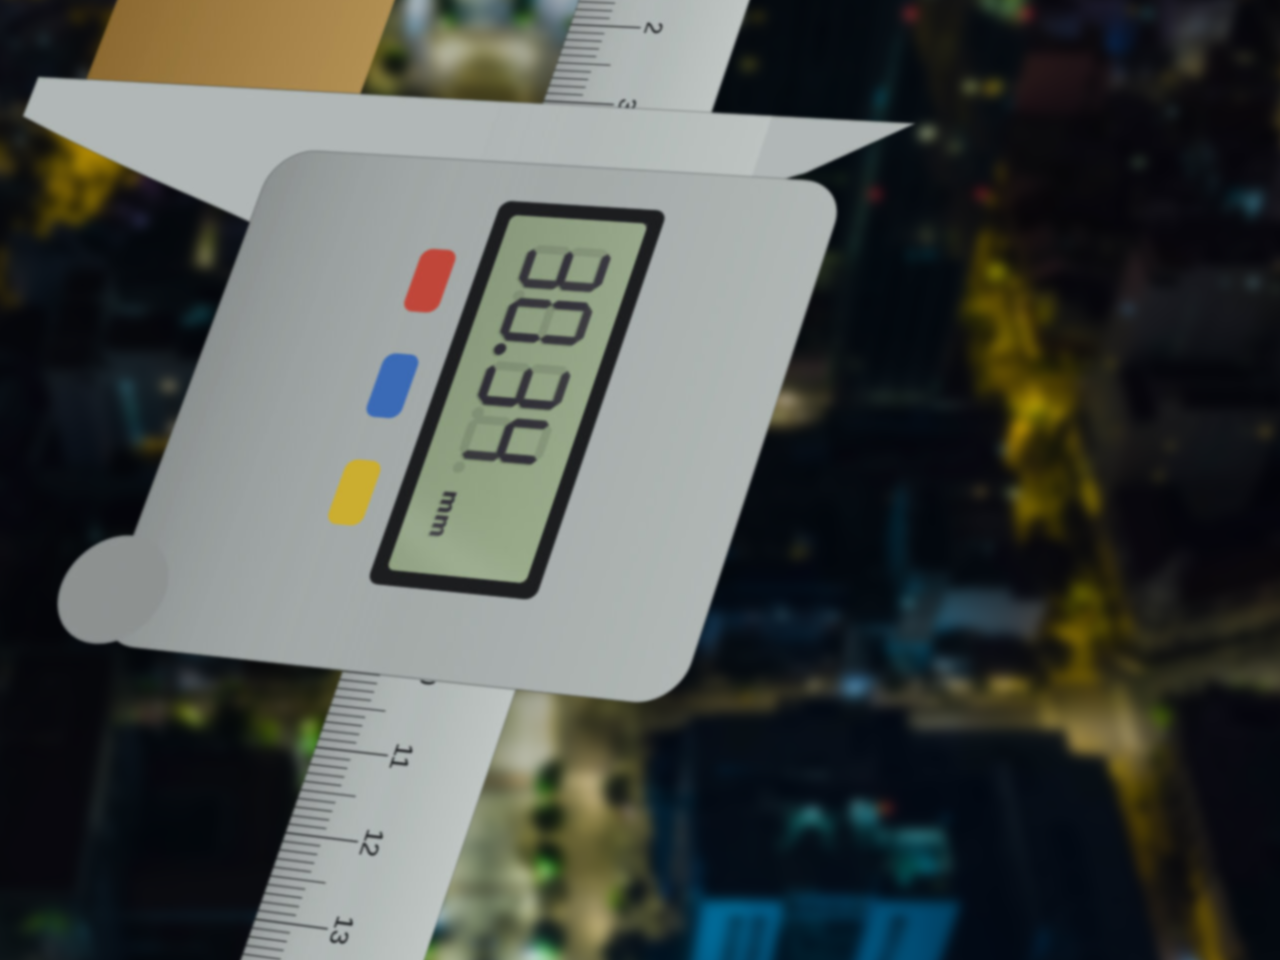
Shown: 30.34 mm
